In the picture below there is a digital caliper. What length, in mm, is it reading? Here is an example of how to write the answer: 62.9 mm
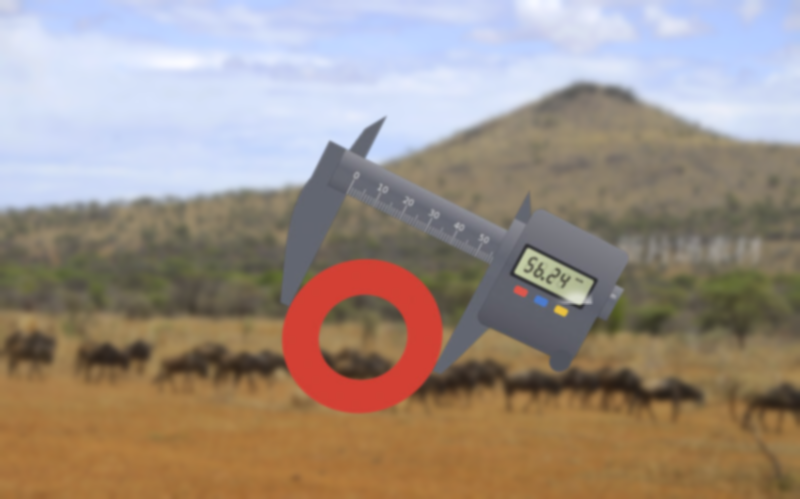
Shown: 56.24 mm
